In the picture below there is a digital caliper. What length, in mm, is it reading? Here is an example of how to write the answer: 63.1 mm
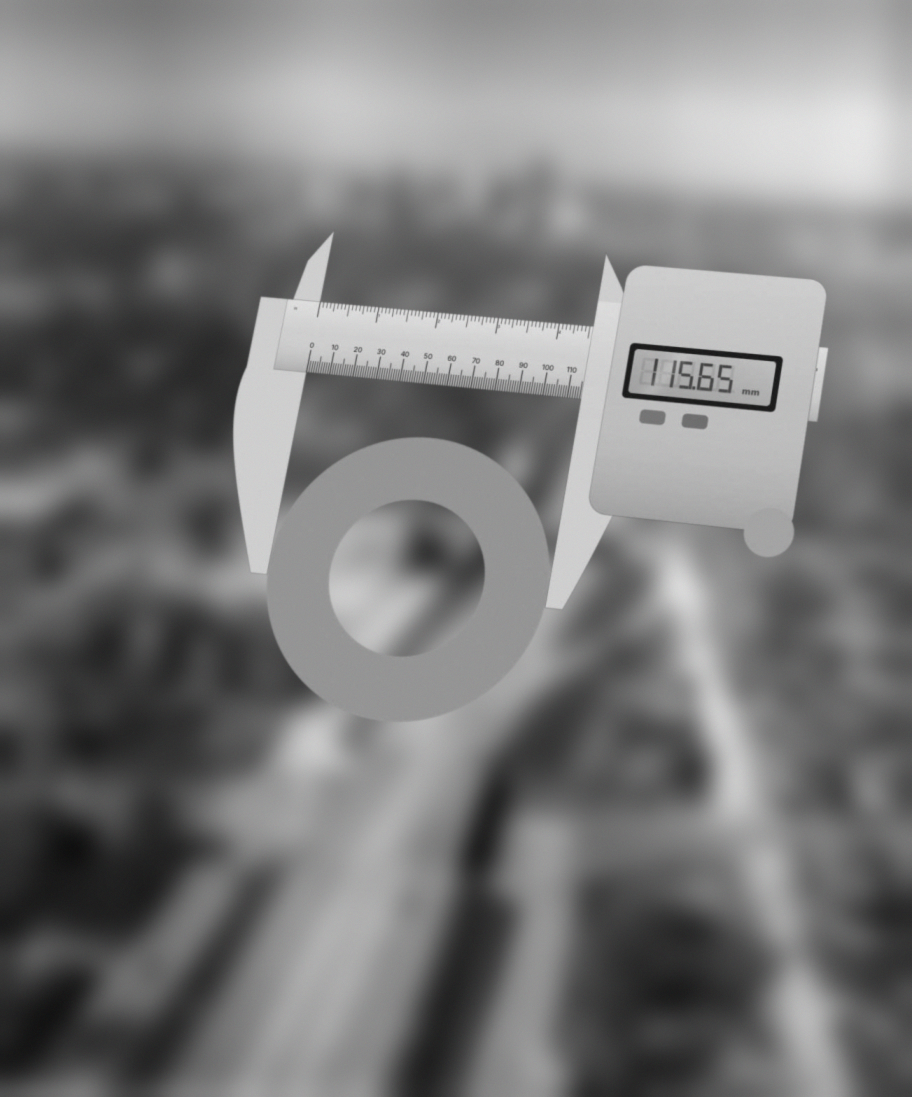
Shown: 115.65 mm
